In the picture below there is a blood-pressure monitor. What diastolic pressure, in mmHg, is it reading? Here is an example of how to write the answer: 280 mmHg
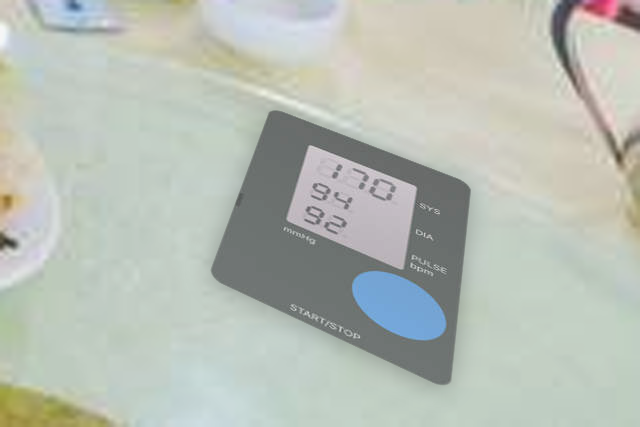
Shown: 94 mmHg
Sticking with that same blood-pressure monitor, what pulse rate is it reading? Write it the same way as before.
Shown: 92 bpm
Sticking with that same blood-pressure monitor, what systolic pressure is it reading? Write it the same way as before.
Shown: 170 mmHg
